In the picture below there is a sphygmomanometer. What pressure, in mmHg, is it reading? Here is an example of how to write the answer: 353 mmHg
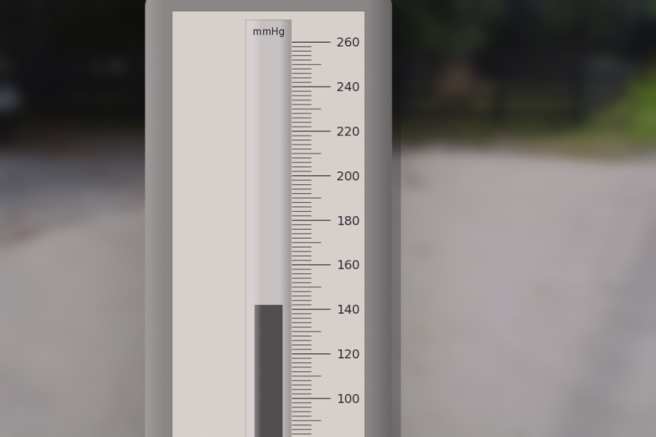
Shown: 142 mmHg
